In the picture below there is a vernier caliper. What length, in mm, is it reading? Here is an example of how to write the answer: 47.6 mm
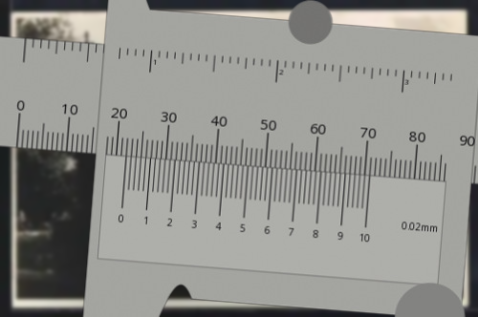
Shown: 22.0 mm
